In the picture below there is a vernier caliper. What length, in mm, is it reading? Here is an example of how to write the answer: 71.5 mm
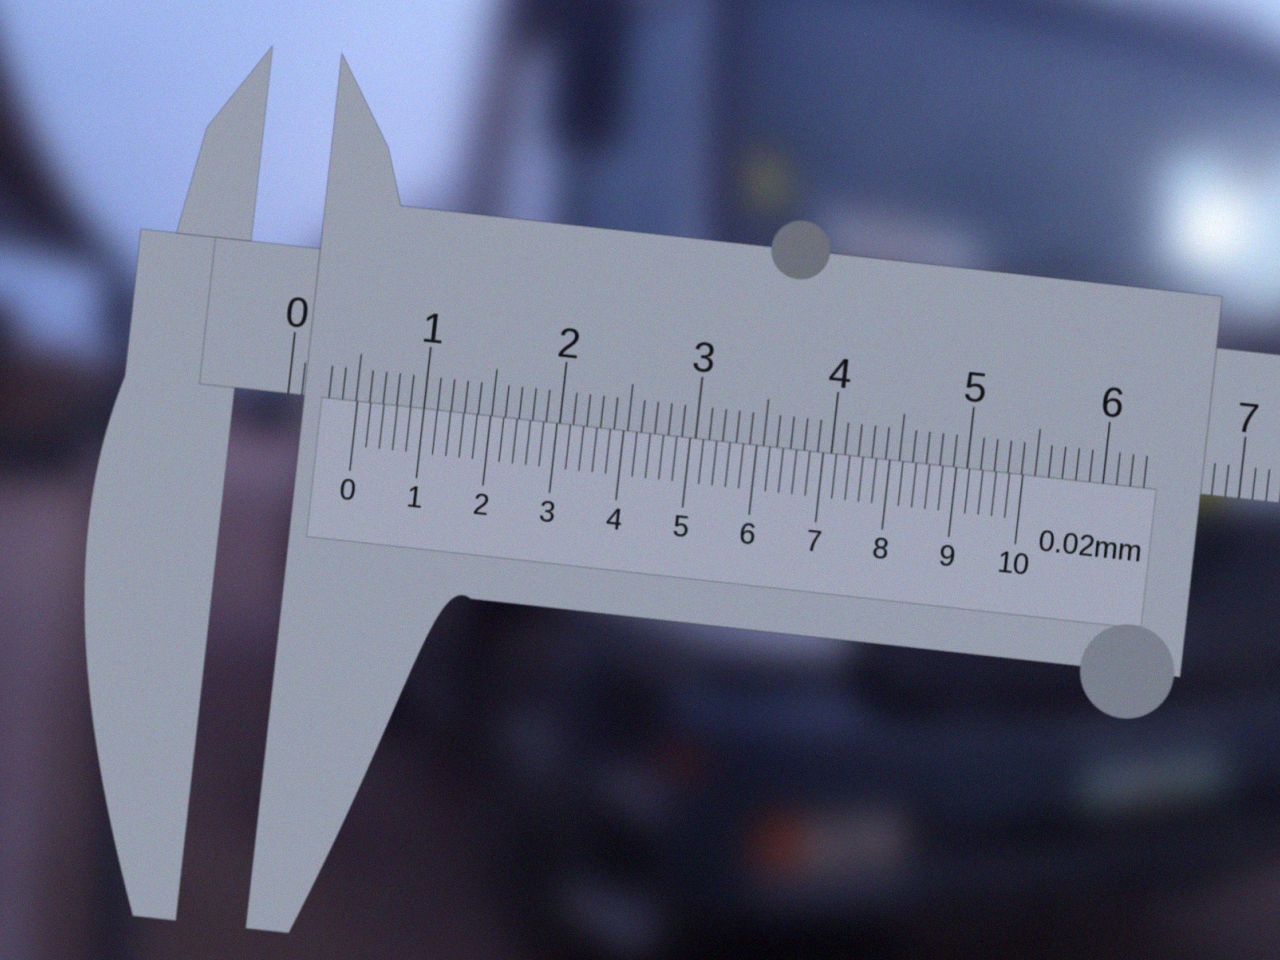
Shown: 5.1 mm
